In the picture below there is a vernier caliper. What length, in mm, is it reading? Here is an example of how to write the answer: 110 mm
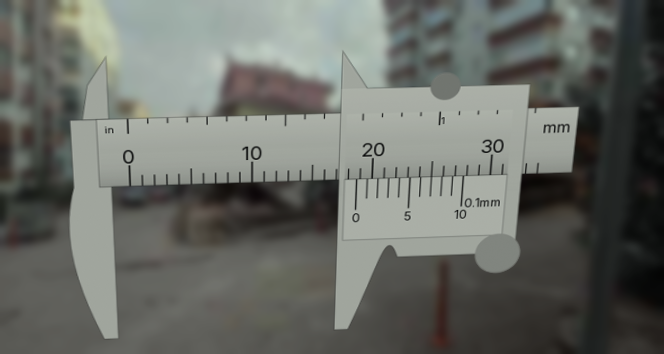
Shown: 18.7 mm
